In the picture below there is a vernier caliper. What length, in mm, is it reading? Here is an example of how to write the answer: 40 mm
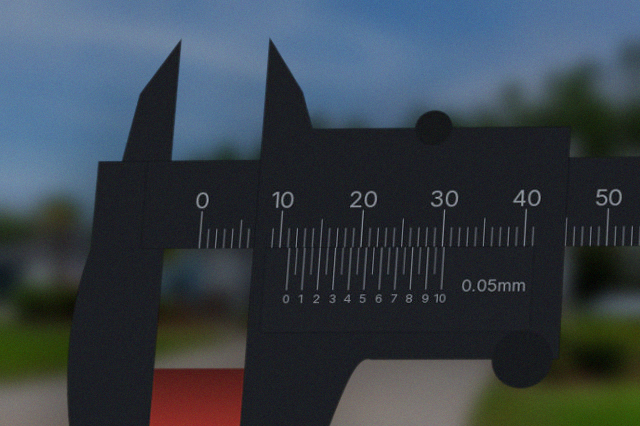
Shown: 11.2 mm
